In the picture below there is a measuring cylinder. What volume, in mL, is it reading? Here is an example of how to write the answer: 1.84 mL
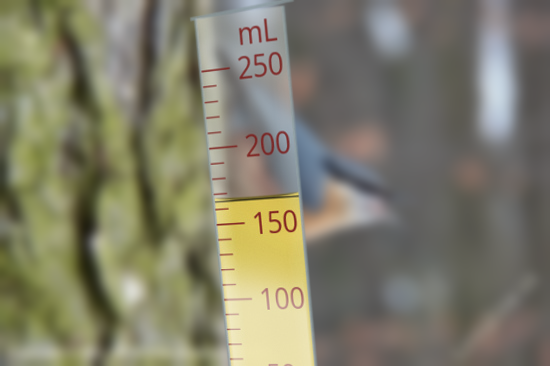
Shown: 165 mL
